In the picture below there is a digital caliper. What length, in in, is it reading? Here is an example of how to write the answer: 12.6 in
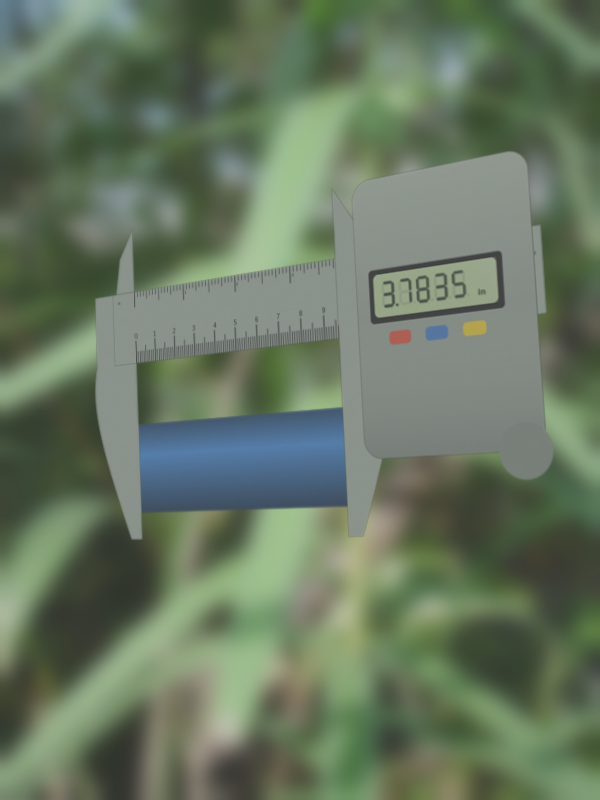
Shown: 3.7835 in
